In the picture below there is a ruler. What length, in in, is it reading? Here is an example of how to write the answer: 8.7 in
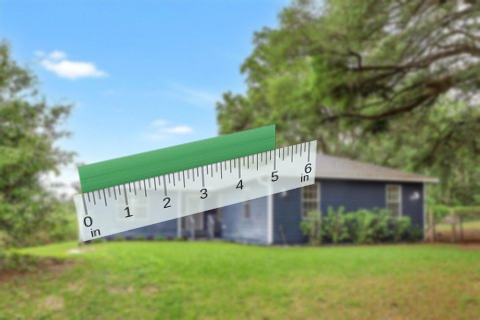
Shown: 5 in
